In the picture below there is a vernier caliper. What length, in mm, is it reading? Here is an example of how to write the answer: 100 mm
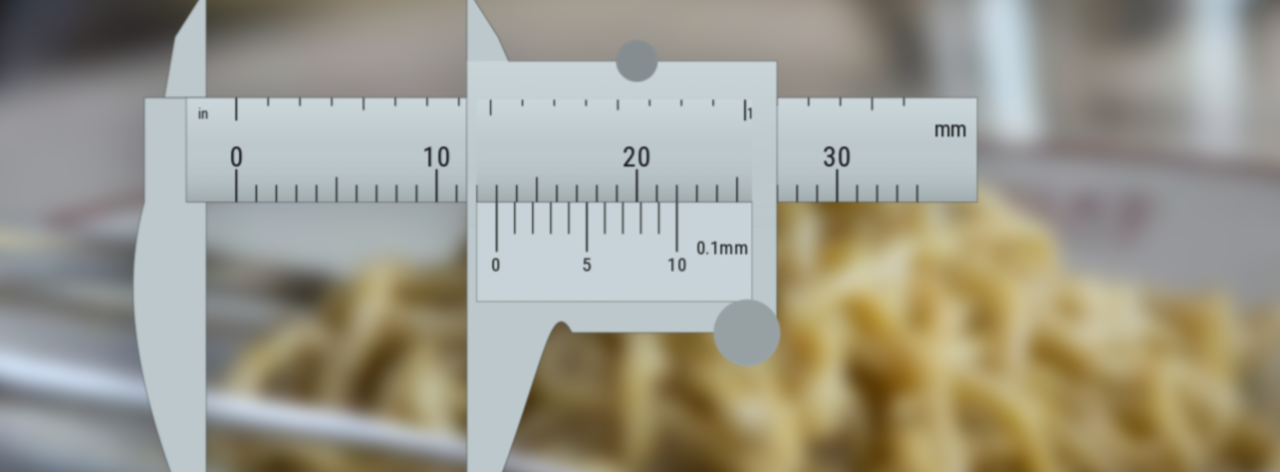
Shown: 13.0 mm
